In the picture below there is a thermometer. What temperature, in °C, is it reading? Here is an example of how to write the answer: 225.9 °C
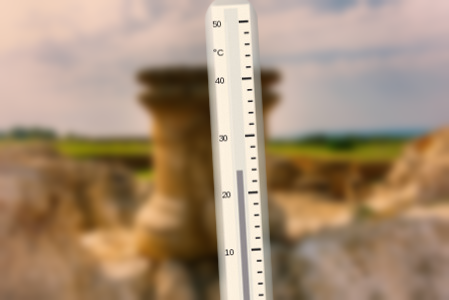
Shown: 24 °C
